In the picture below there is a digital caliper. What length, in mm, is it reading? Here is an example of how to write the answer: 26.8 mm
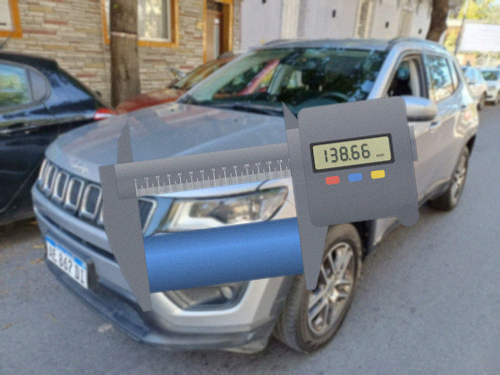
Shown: 138.66 mm
